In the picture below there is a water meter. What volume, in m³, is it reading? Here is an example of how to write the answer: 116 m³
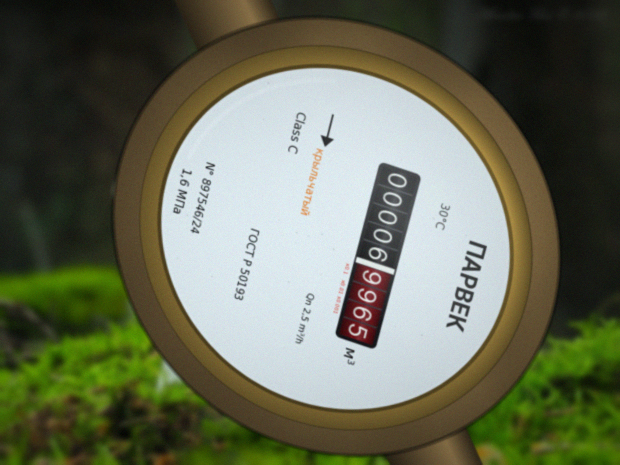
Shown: 6.9965 m³
